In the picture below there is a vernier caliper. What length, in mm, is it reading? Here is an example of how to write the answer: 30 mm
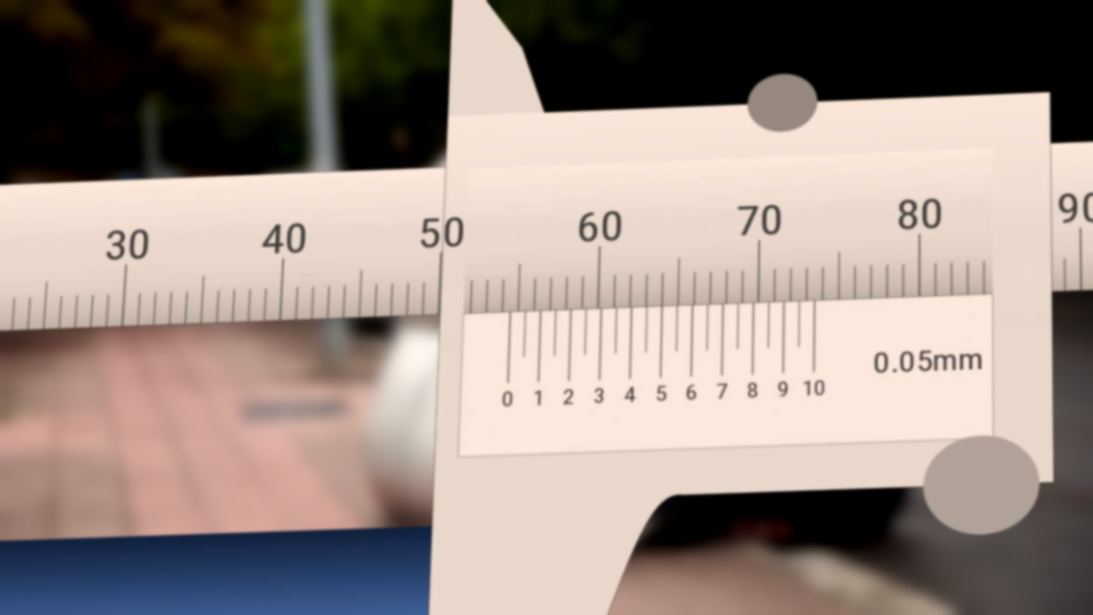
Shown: 54.5 mm
